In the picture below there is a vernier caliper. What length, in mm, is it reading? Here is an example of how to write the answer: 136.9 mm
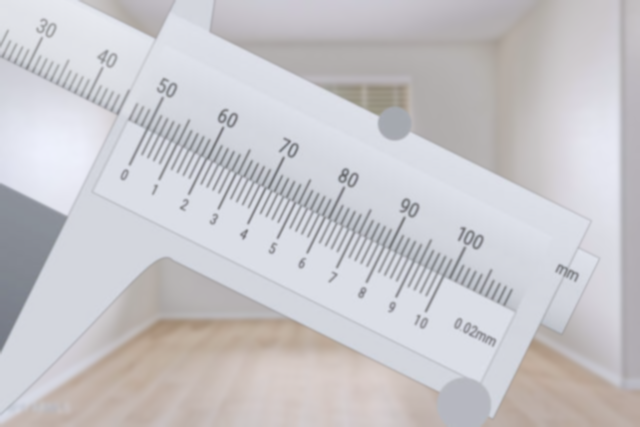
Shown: 50.0 mm
